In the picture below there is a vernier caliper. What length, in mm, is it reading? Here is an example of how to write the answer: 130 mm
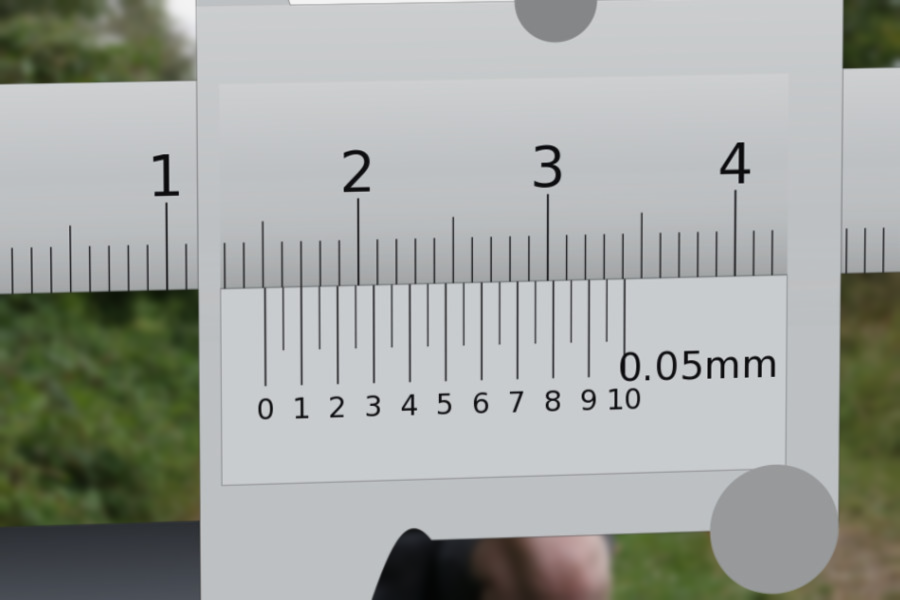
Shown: 15.1 mm
